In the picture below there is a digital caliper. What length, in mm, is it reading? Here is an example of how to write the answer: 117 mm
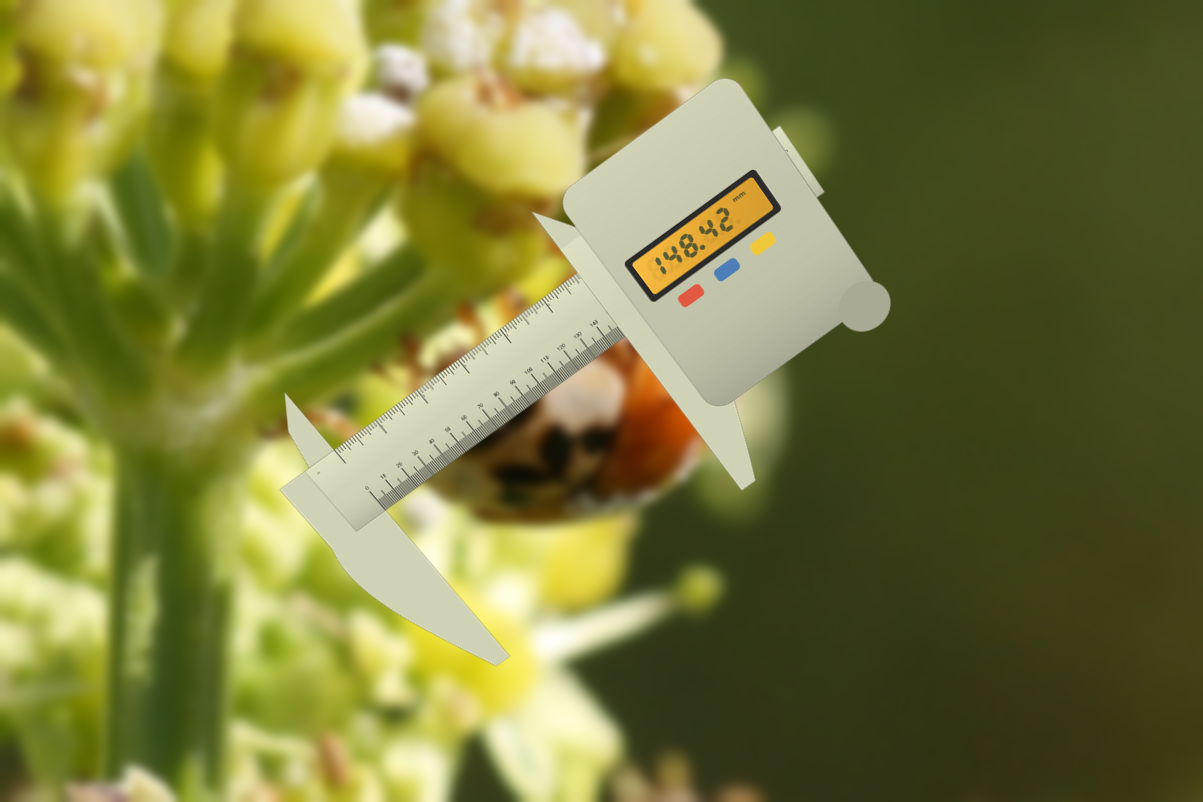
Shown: 148.42 mm
